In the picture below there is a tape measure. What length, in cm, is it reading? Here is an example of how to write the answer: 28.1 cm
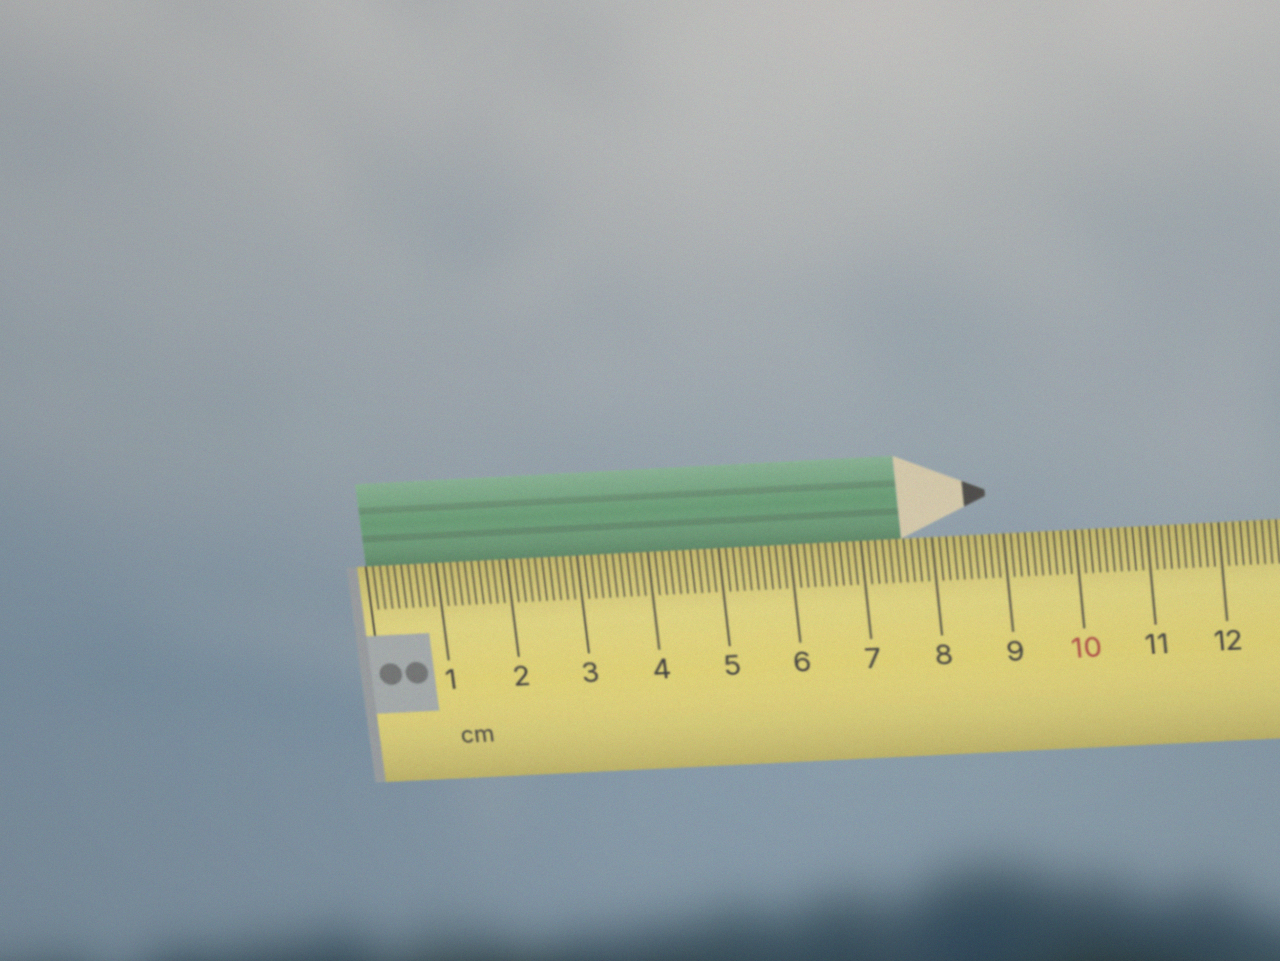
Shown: 8.8 cm
